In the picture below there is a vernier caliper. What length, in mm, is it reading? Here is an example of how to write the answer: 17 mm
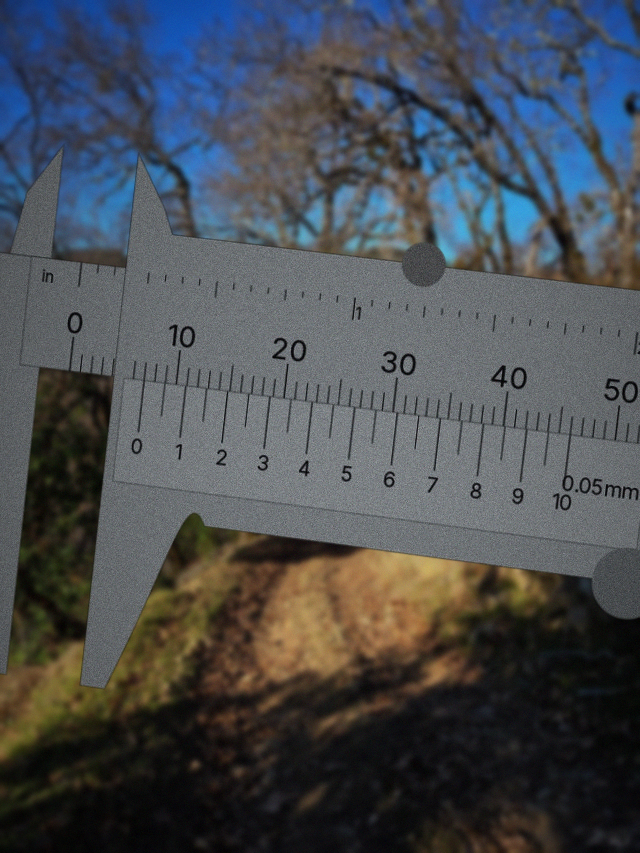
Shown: 7.0 mm
